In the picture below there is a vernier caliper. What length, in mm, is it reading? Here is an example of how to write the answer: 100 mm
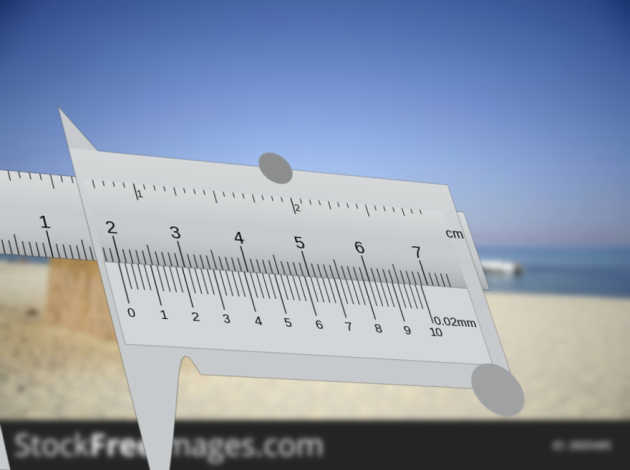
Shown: 19.8 mm
